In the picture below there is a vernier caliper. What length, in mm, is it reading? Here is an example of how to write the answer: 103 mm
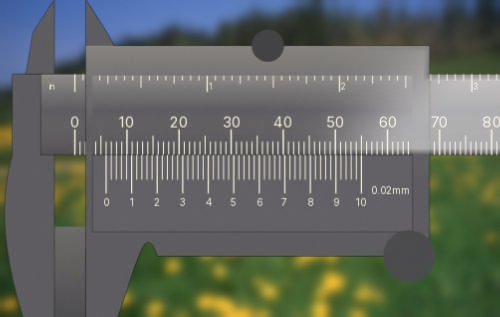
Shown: 6.0 mm
